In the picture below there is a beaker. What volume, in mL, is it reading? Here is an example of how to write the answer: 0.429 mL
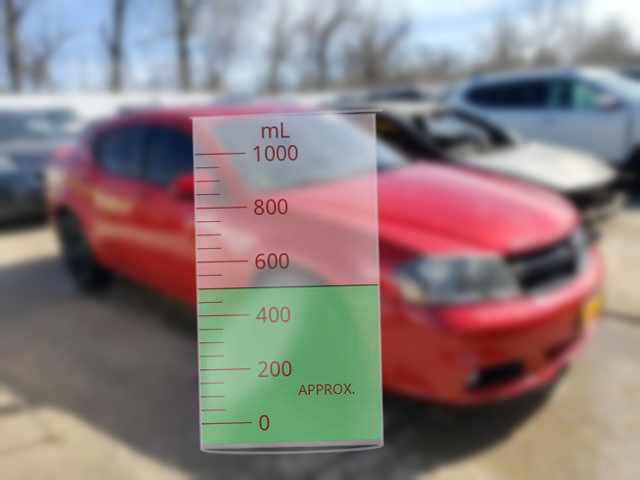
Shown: 500 mL
